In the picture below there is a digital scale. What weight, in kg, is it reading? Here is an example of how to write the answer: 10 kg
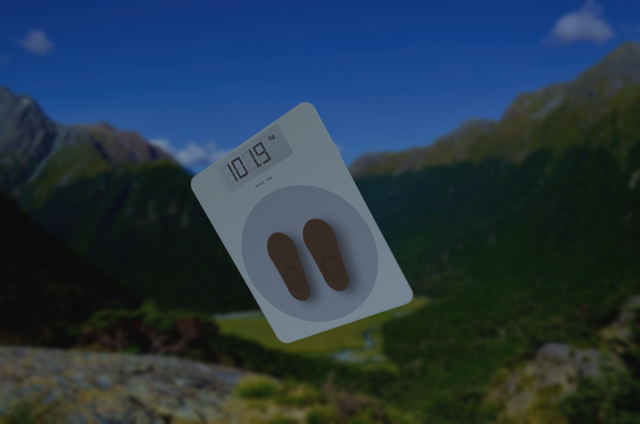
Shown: 101.9 kg
